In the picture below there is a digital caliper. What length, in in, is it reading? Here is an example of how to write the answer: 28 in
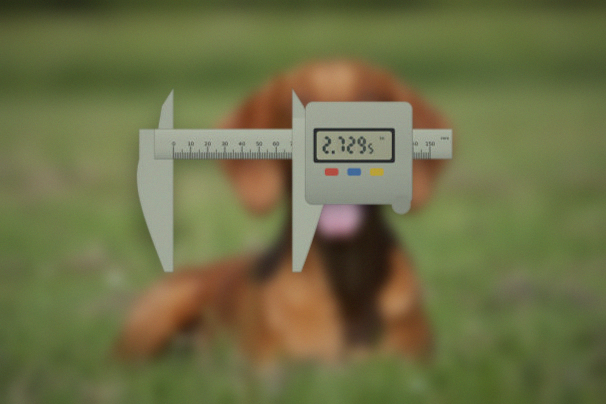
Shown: 2.7295 in
